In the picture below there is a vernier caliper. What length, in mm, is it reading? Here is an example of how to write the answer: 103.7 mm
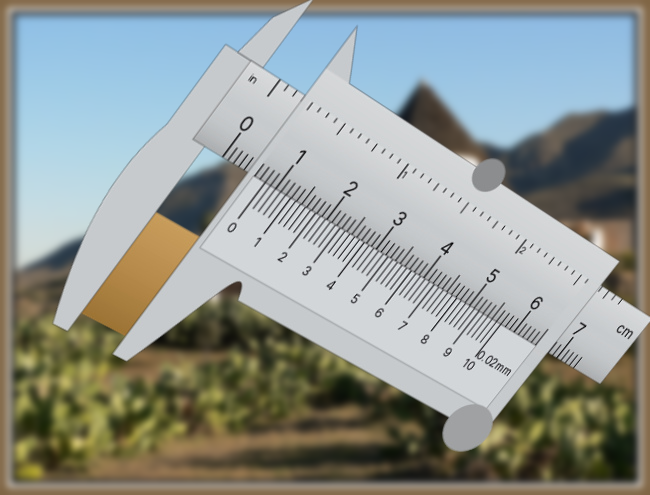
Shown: 8.0 mm
